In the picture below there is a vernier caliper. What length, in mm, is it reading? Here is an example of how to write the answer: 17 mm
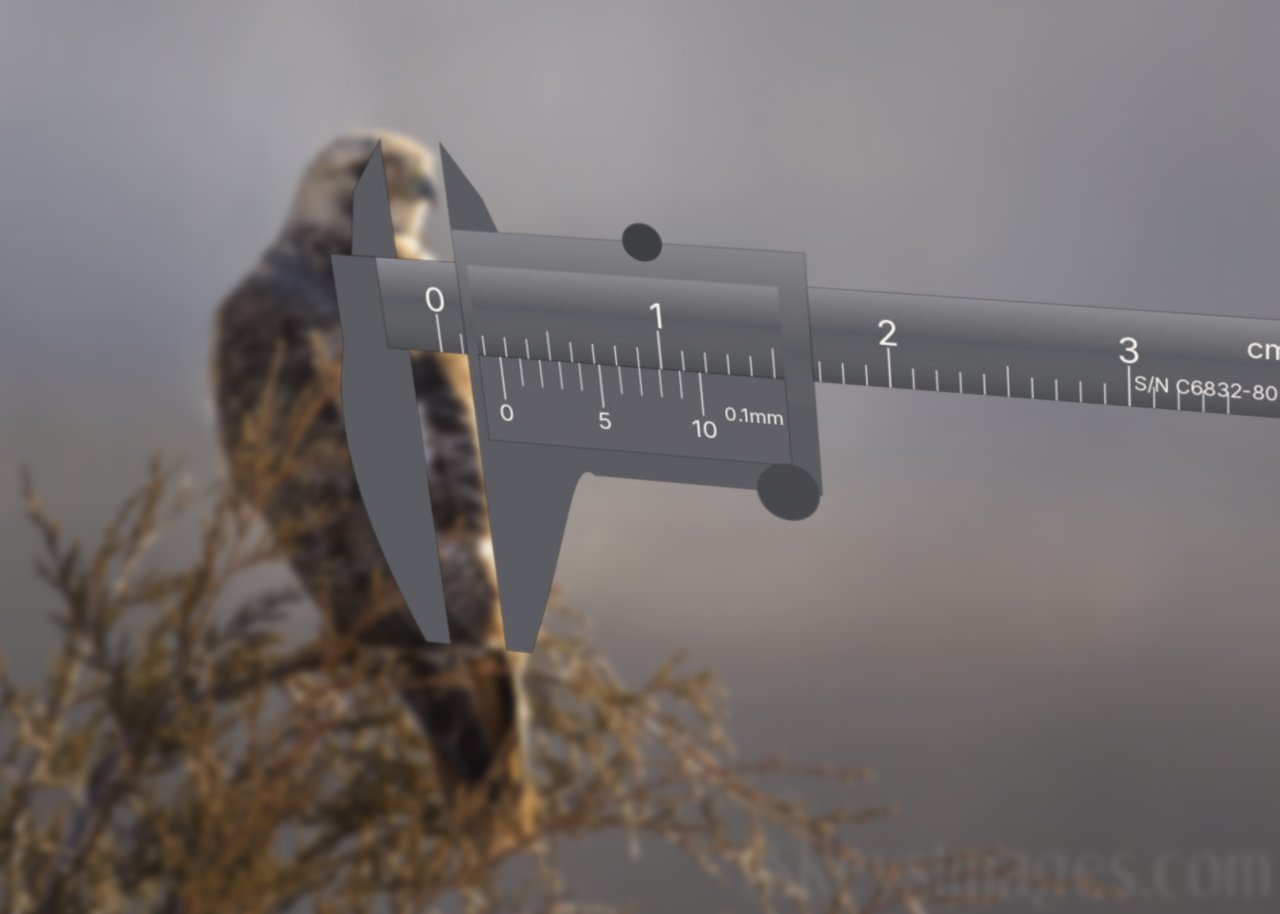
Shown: 2.7 mm
